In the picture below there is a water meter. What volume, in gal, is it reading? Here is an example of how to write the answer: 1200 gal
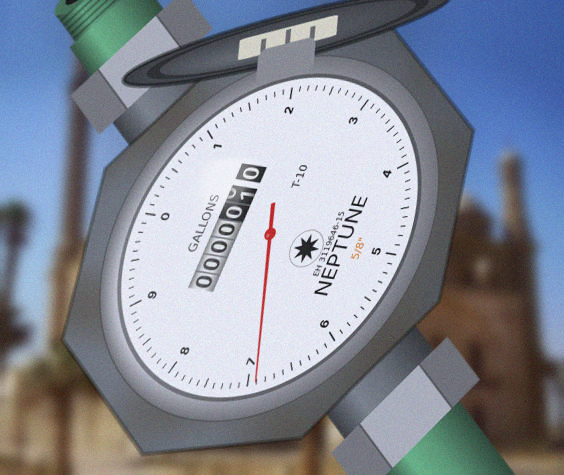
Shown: 6.9 gal
